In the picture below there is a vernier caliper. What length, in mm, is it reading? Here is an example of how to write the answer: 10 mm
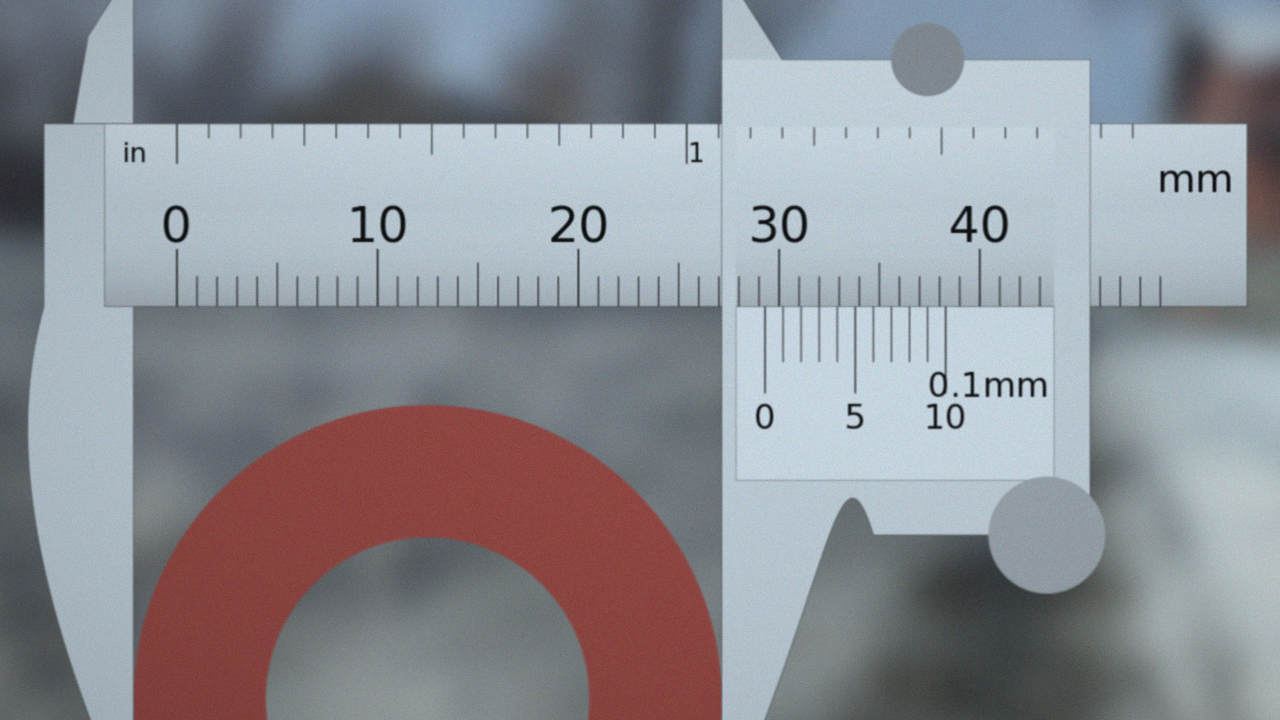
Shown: 29.3 mm
